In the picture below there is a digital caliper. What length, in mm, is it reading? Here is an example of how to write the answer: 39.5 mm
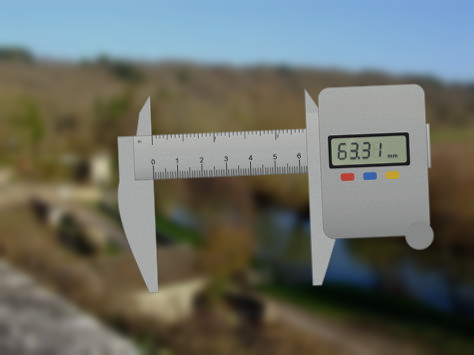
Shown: 63.31 mm
